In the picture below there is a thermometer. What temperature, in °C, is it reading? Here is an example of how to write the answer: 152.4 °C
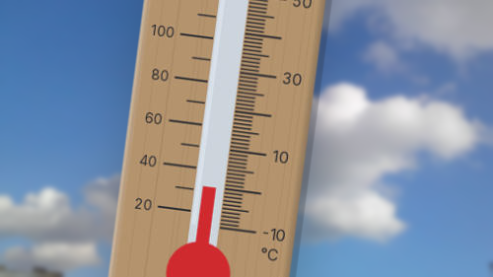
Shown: 0 °C
